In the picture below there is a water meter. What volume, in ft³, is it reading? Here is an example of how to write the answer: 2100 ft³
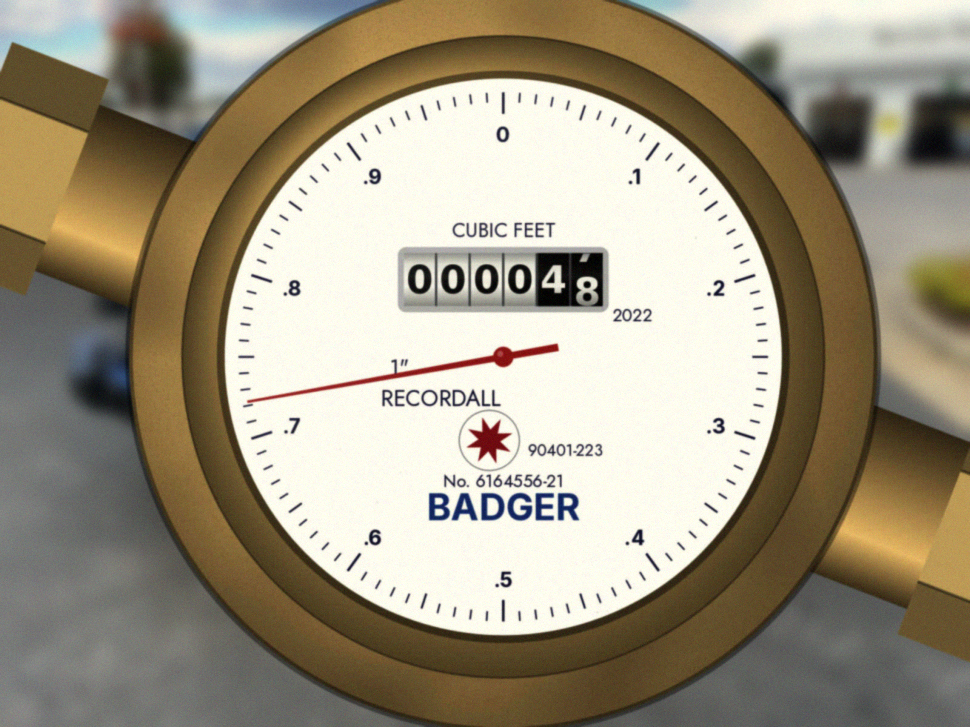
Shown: 47.72 ft³
